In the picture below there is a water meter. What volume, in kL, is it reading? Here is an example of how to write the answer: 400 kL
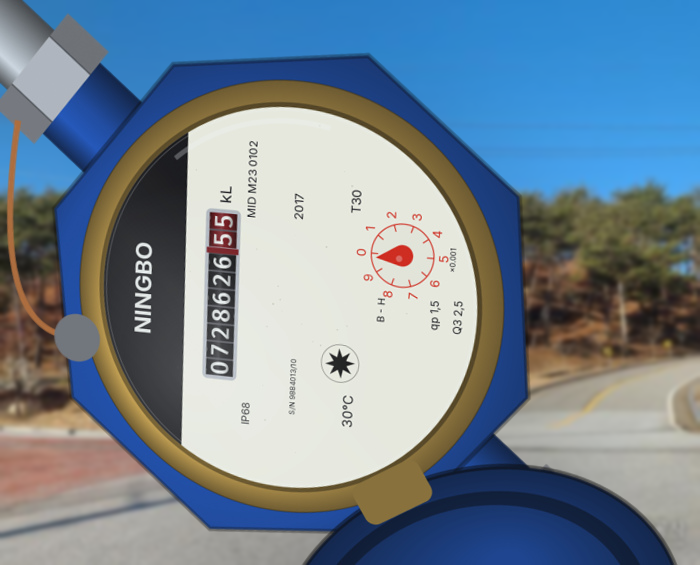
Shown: 728626.549 kL
